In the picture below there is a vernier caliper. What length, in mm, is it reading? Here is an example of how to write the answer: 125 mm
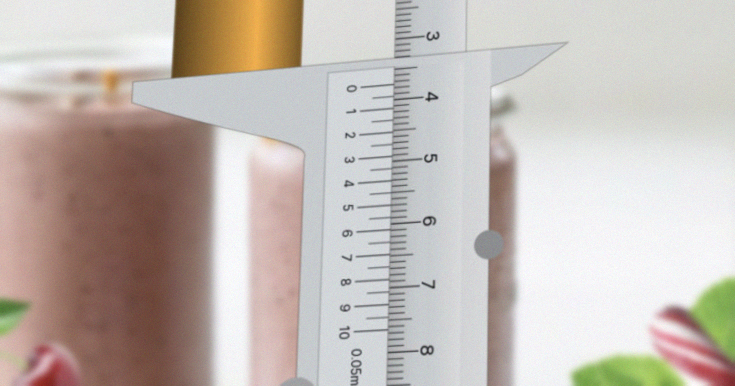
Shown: 37.5 mm
